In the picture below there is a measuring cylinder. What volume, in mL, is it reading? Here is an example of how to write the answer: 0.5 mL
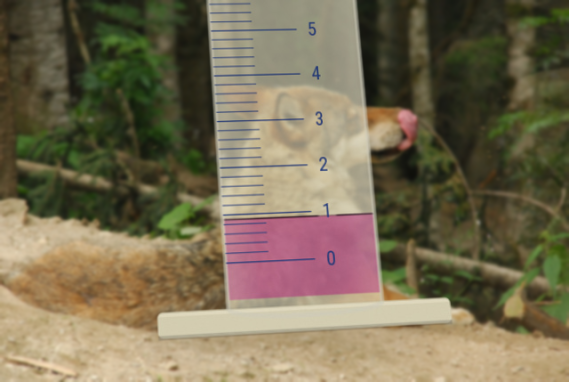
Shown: 0.9 mL
